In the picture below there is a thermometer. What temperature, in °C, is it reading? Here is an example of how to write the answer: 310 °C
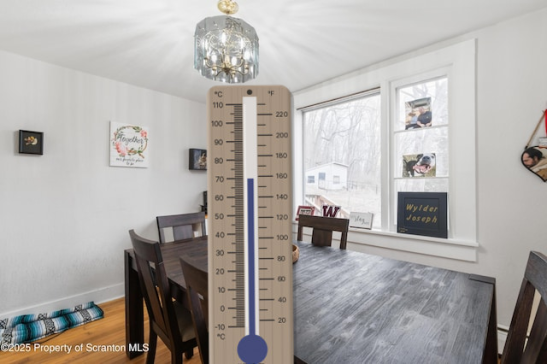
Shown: 70 °C
